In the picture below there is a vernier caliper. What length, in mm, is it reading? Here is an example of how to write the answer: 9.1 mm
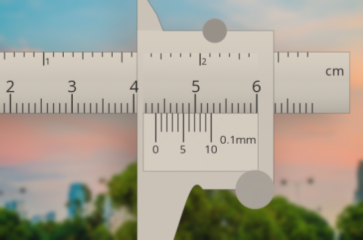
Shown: 43.6 mm
